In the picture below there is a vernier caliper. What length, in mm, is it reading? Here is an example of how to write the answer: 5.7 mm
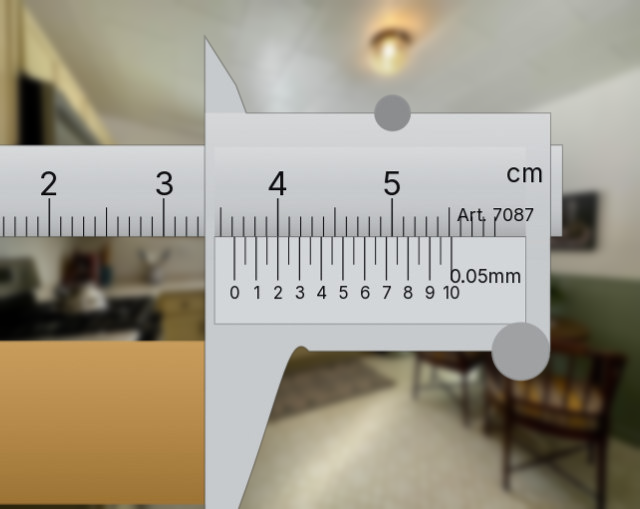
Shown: 36.2 mm
